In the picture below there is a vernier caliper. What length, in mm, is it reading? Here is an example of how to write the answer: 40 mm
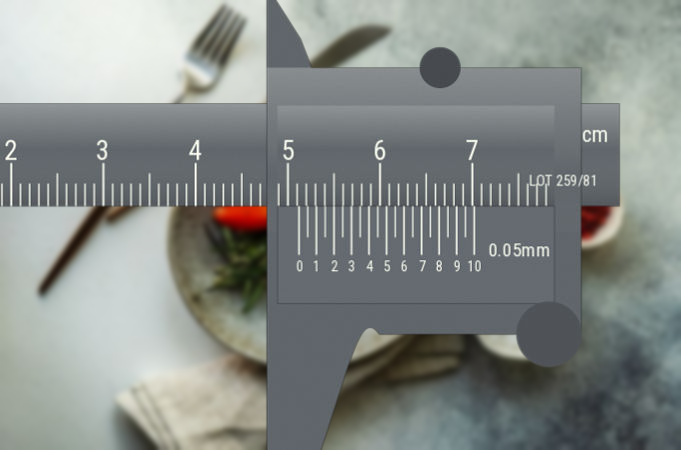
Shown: 51.2 mm
